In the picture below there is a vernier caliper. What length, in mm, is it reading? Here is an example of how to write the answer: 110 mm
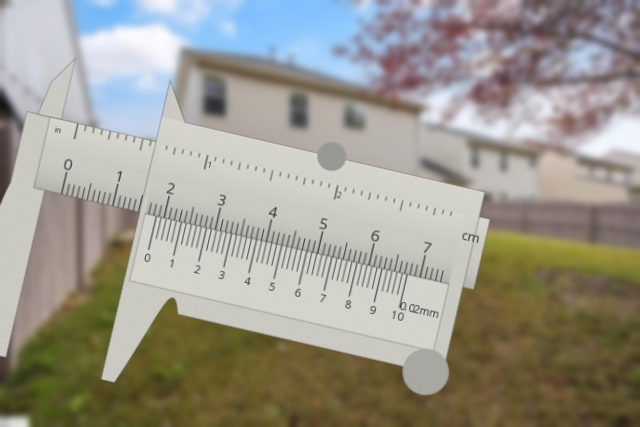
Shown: 18.5 mm
